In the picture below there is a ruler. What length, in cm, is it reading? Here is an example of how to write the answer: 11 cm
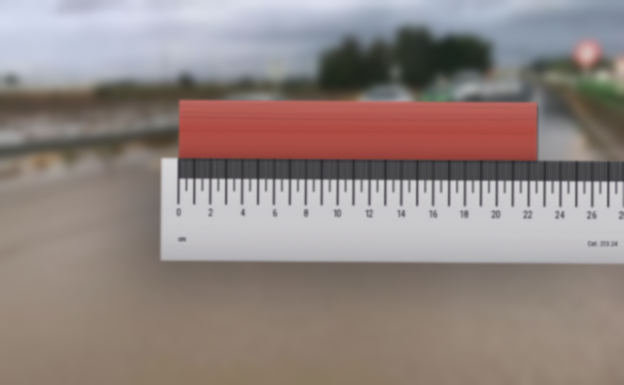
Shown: 22.5 cm
